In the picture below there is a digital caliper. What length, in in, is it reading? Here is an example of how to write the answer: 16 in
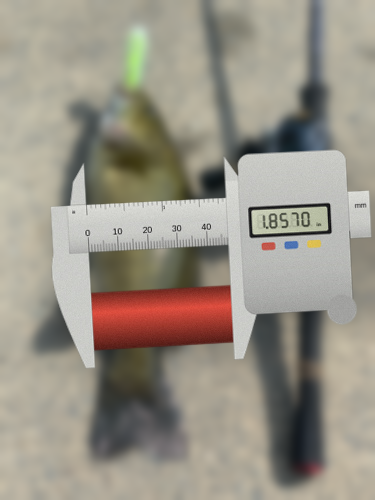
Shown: 1.8570 in
